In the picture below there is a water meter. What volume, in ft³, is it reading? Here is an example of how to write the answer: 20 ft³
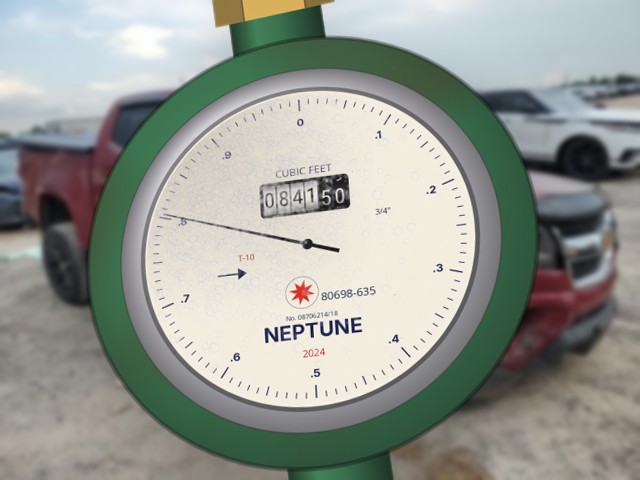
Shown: 84149.80 ft³
